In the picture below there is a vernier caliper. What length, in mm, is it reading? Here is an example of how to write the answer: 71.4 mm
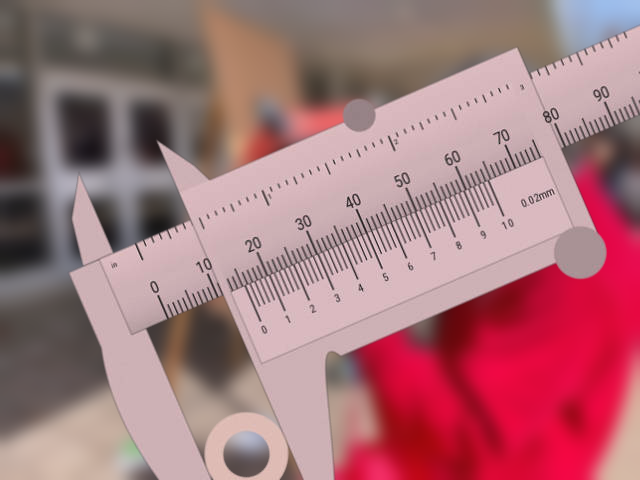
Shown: 15.5 mm
